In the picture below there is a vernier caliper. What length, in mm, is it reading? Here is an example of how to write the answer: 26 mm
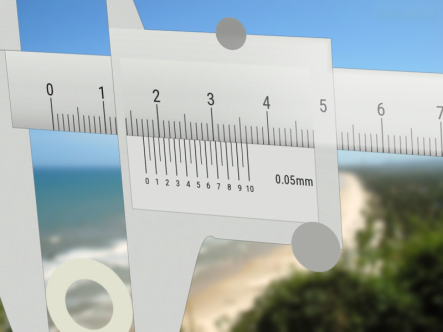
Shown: 17.0 mm
